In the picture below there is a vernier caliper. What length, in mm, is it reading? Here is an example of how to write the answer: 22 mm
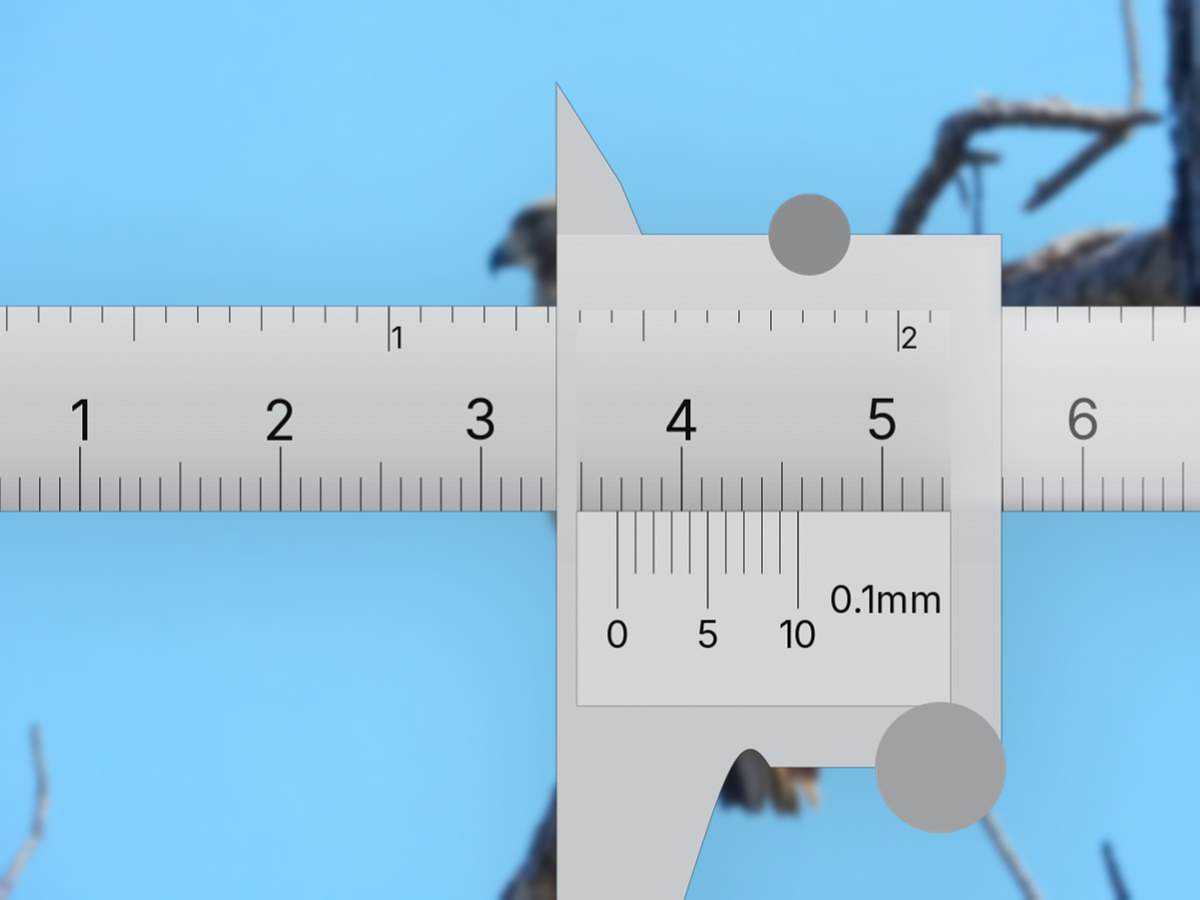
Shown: 36.8 mm
